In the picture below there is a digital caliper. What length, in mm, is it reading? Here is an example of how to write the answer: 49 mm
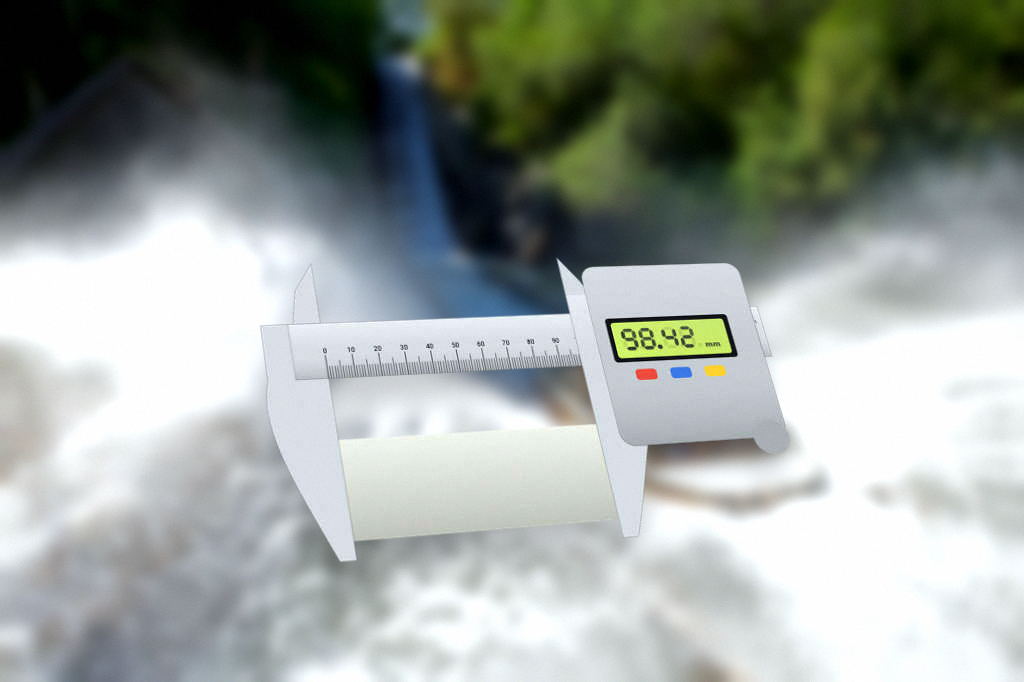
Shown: 98.42 mm
